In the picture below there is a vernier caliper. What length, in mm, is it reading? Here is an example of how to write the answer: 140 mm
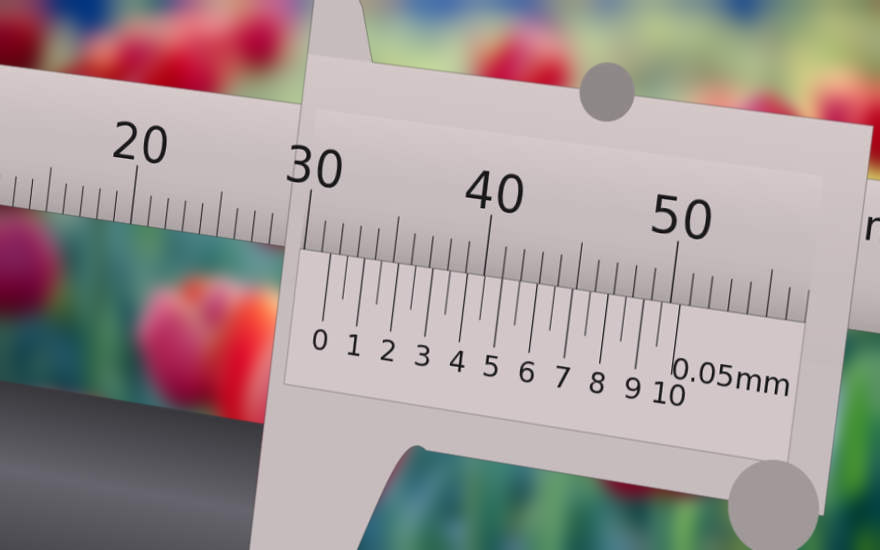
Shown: 31.5 mm
